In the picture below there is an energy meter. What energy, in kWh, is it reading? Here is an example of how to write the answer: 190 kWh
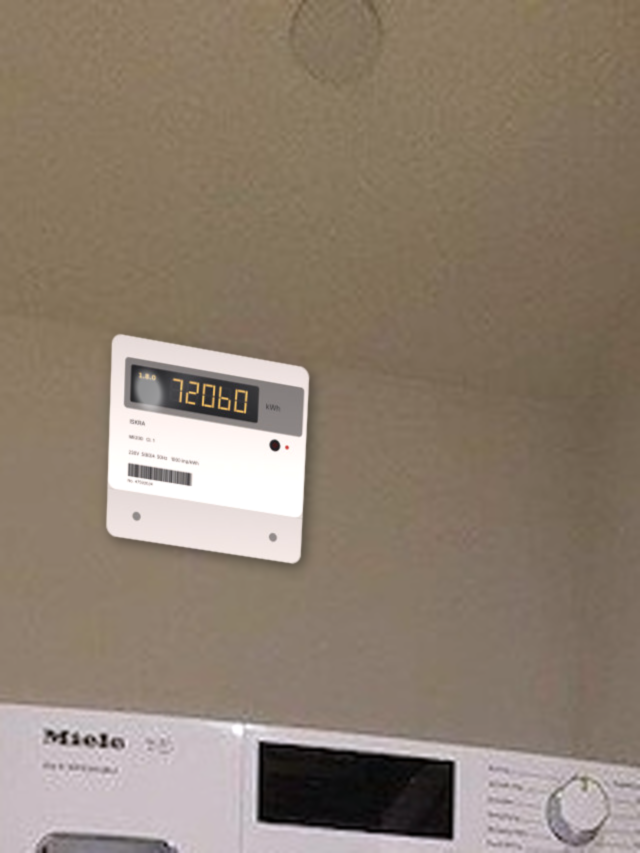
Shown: 72060 kWh
